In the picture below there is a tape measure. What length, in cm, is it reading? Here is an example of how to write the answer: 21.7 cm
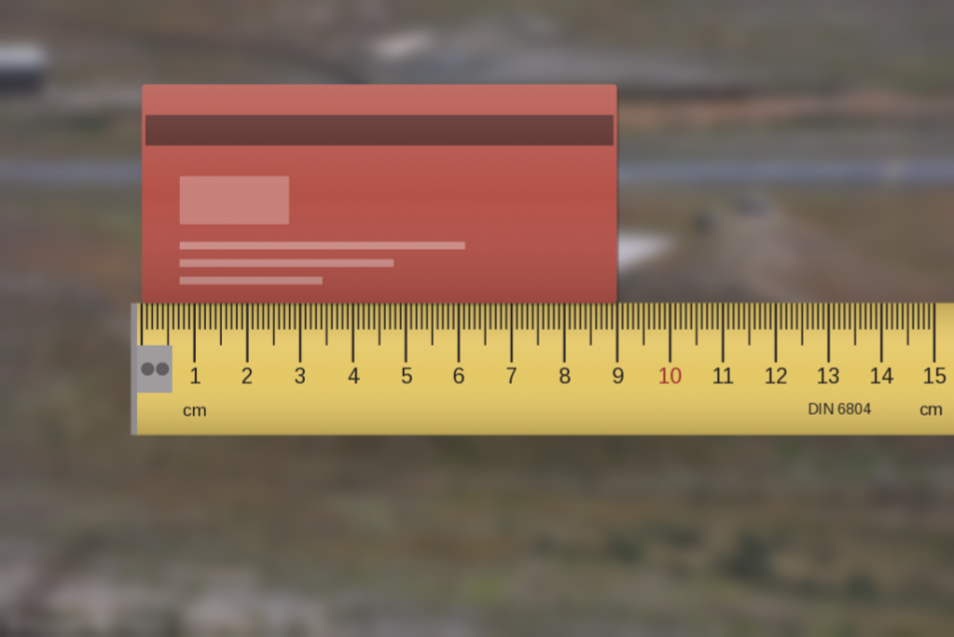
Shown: 9 cm
